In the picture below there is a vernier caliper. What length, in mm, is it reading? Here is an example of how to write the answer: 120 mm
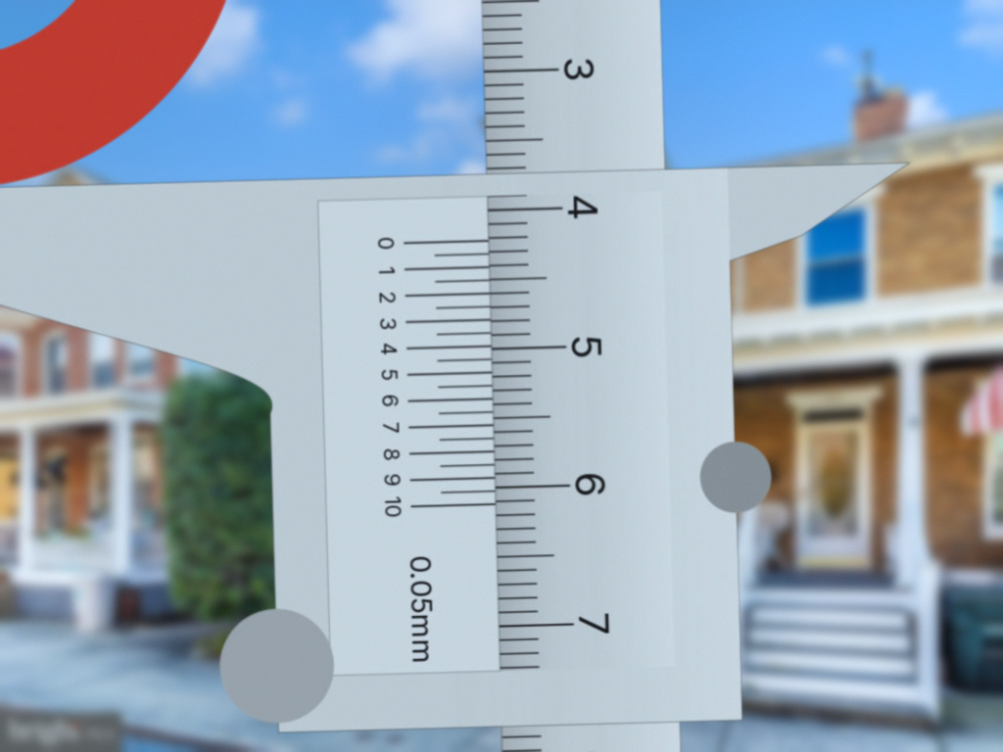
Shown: 42.2 mm
